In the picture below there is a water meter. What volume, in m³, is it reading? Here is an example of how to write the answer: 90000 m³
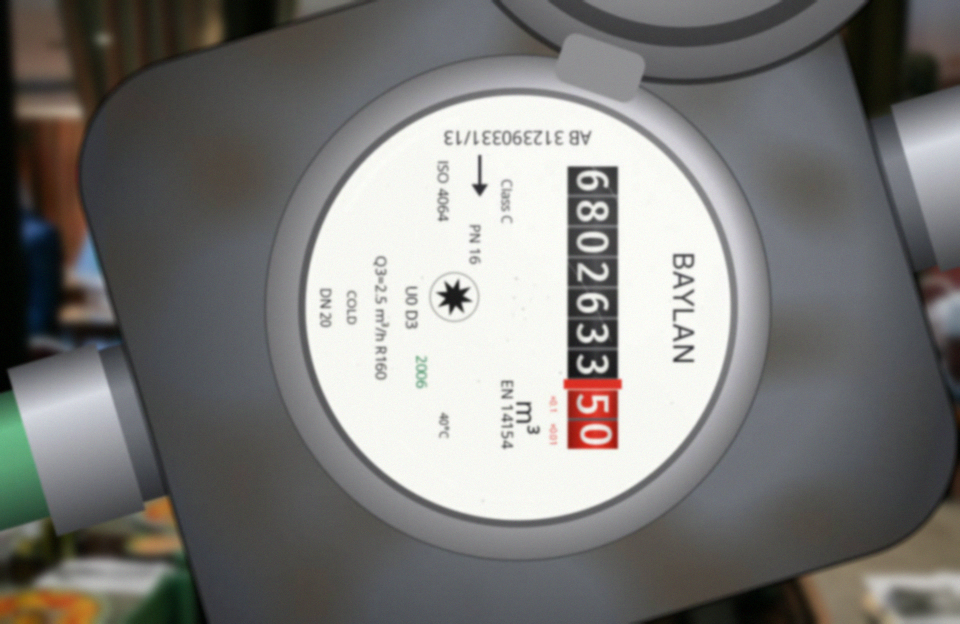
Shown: 6802633.50 m³
